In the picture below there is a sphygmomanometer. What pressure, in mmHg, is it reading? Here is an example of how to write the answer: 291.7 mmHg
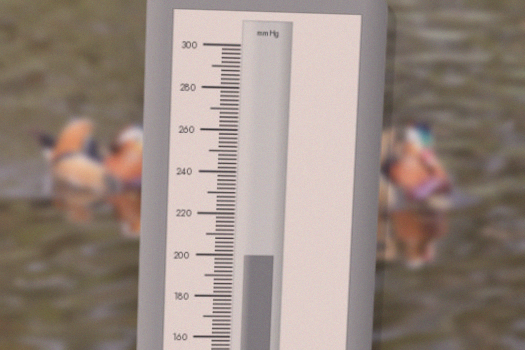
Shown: 200 mmHg
